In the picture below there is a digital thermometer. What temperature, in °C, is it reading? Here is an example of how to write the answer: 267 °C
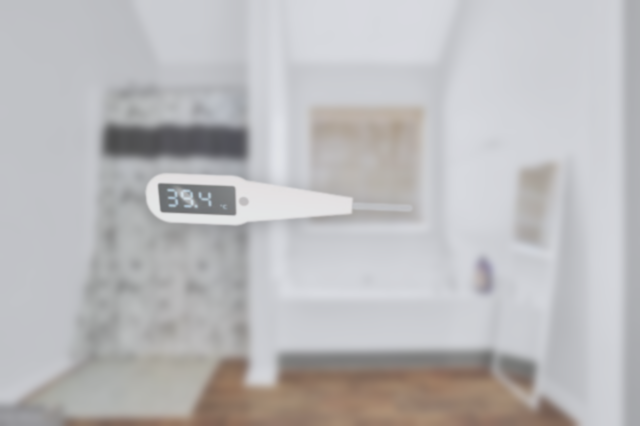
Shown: 39.4 °C
